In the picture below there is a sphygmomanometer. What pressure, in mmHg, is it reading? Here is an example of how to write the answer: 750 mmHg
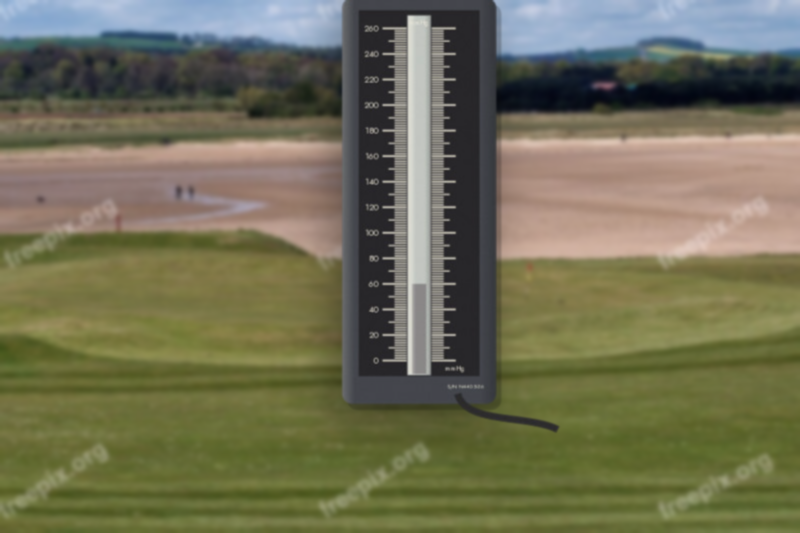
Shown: 60 mmHg
